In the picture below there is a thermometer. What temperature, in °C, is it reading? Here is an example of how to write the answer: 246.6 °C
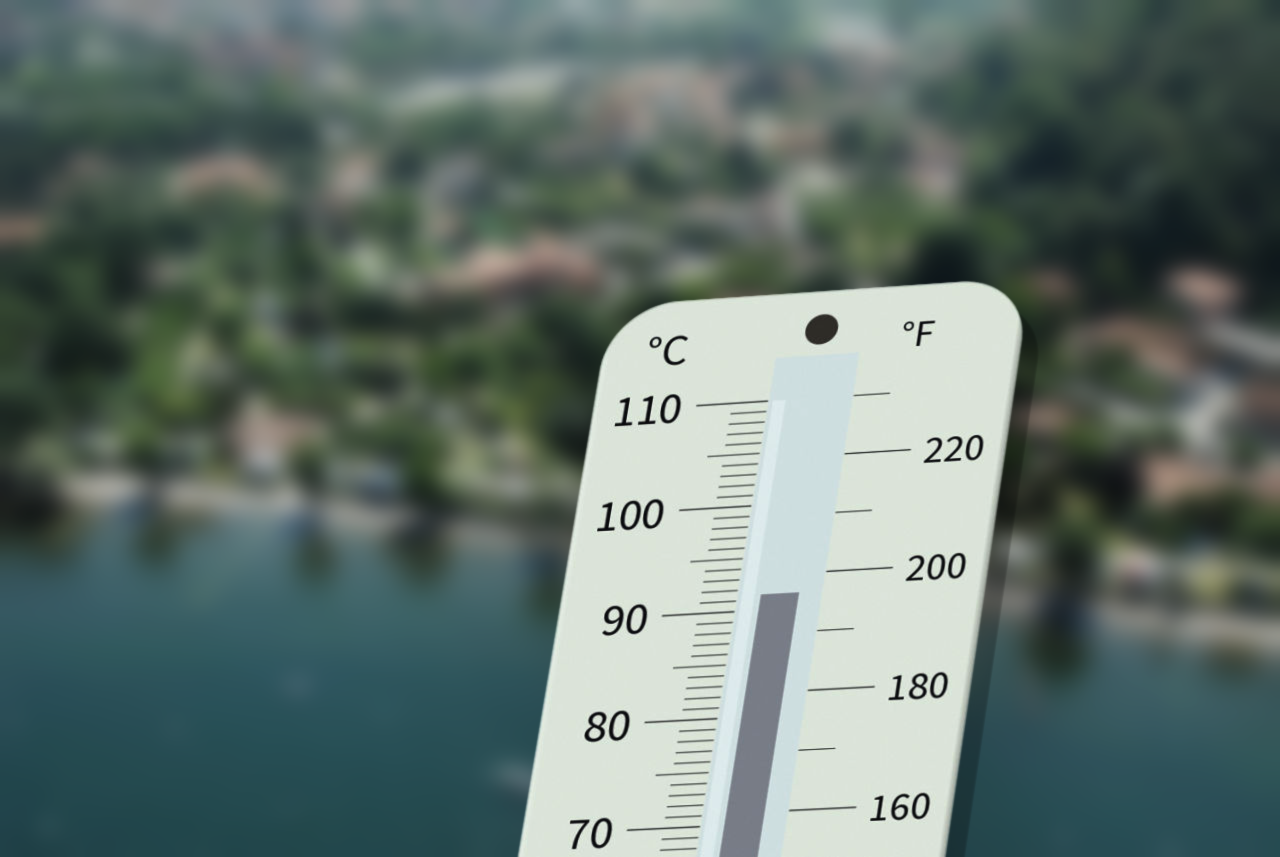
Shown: 91.5 °C
